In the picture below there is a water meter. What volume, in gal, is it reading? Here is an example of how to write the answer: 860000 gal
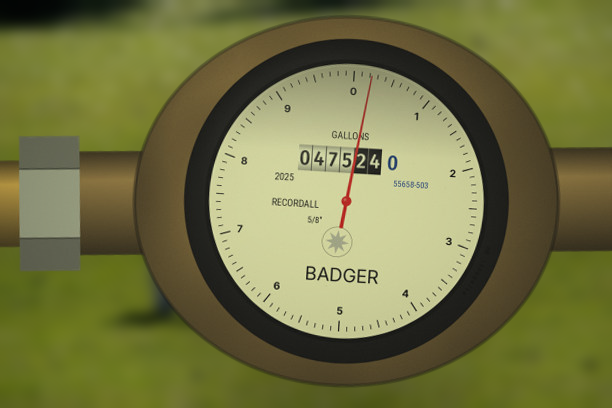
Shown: 475240.2 gal
